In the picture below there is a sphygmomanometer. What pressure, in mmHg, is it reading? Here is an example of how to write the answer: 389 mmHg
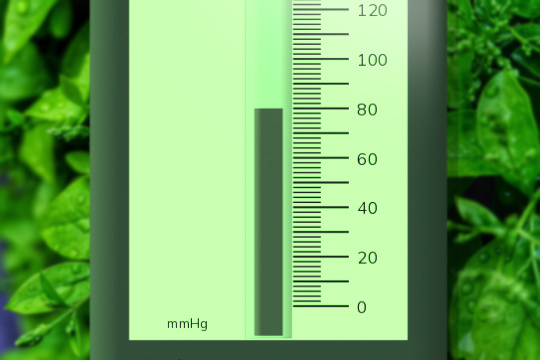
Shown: 80 mmHg
